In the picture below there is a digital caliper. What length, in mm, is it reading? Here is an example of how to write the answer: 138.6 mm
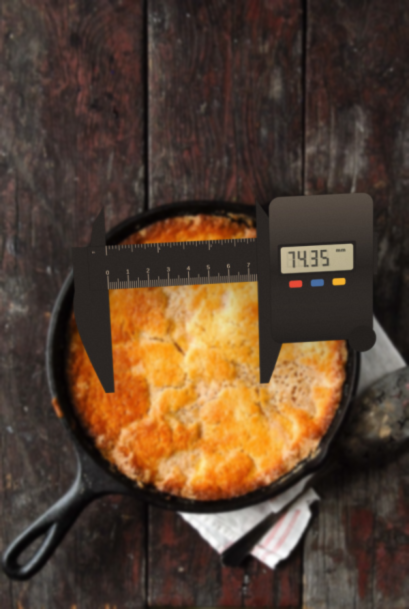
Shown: 74.35 mm
